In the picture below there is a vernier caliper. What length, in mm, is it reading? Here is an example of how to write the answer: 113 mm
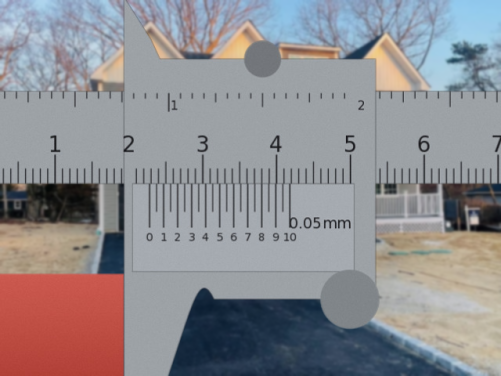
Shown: 22.8 mm
